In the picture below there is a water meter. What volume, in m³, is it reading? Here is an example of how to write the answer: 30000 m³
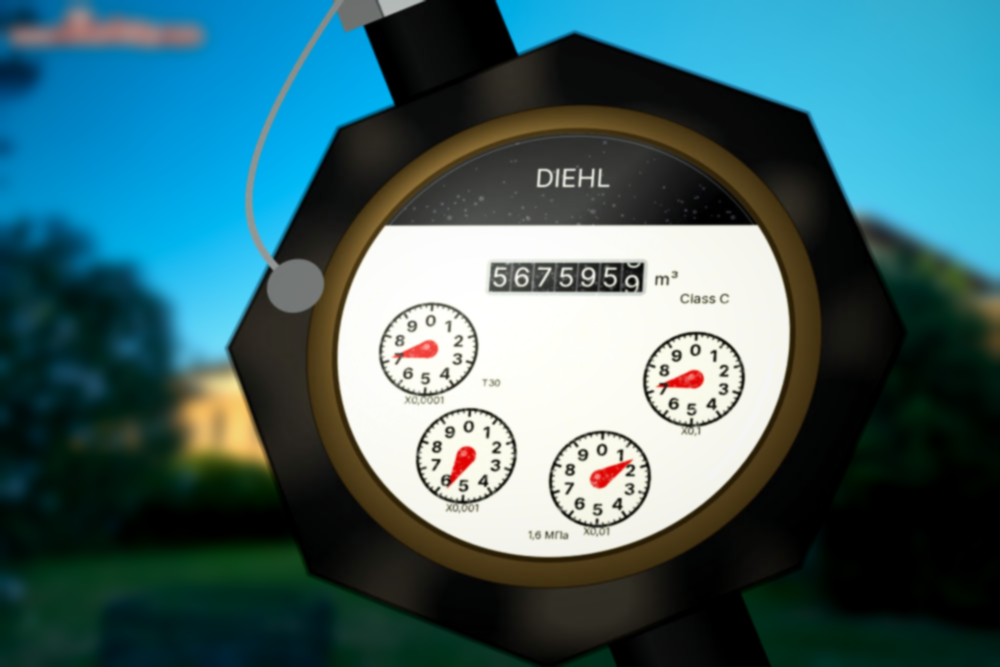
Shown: 5675958.7157 m³
